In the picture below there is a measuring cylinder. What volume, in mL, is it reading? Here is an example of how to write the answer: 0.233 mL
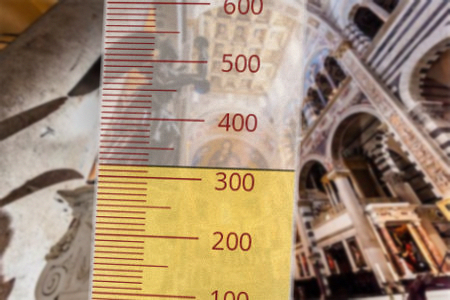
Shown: 320 mL
